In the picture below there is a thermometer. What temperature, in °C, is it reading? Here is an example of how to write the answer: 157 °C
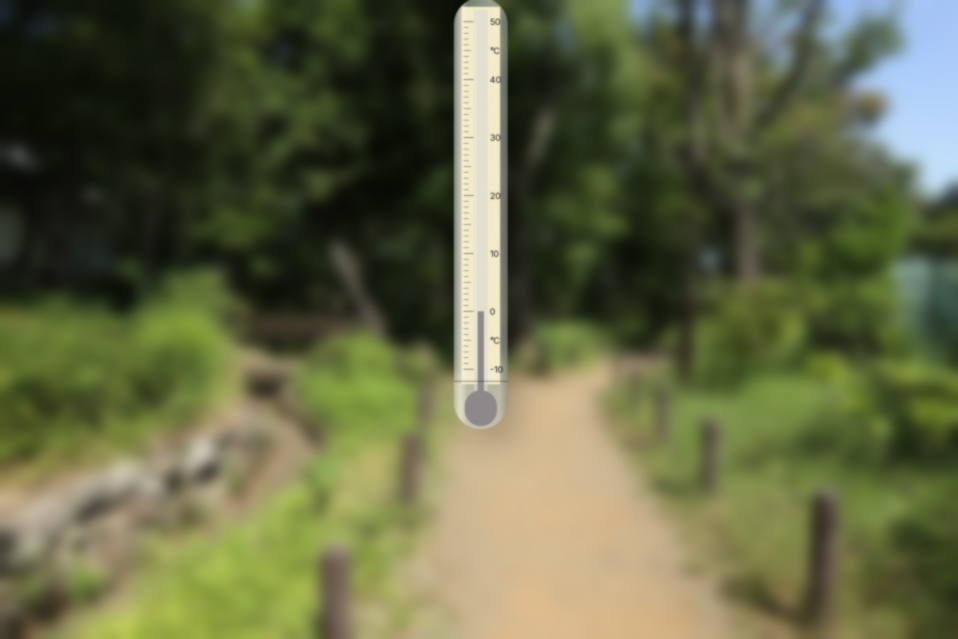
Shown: 0 °C
